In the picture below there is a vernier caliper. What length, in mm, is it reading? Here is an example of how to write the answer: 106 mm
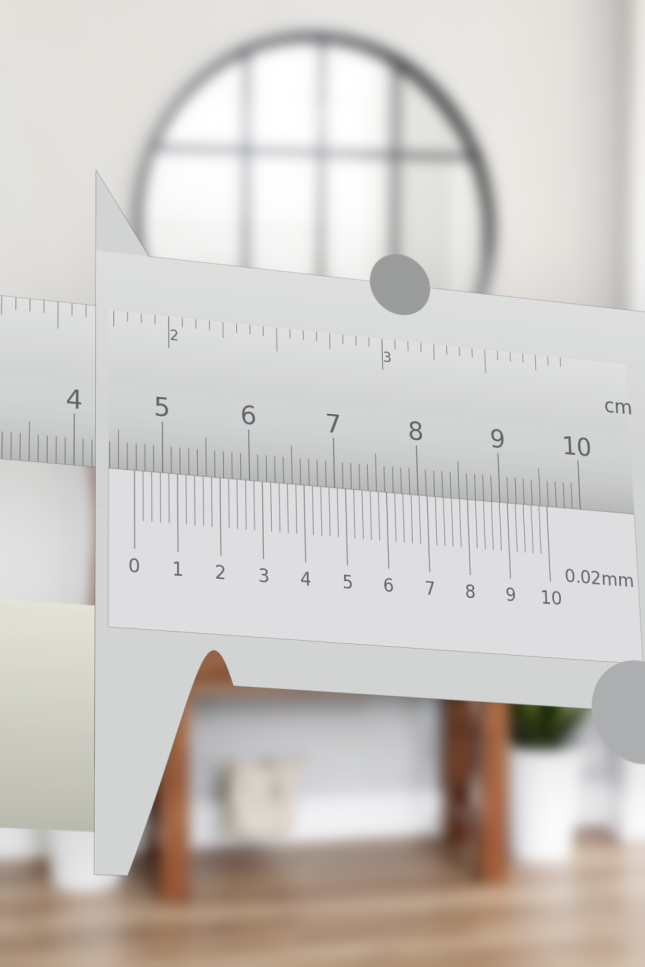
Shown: 46.8 mm
